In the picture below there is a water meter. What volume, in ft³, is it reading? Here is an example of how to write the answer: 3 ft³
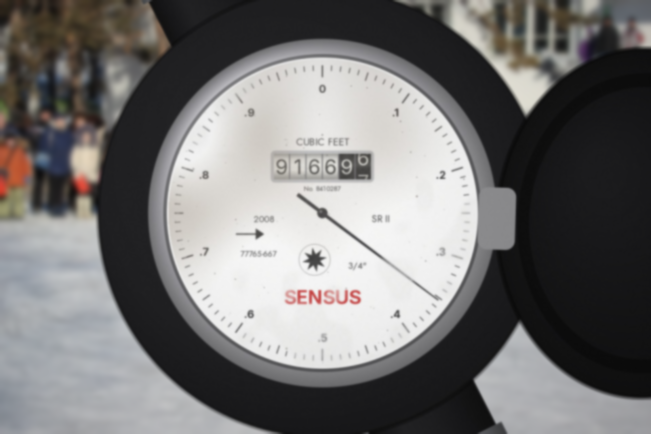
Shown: 916696.35 ft³
